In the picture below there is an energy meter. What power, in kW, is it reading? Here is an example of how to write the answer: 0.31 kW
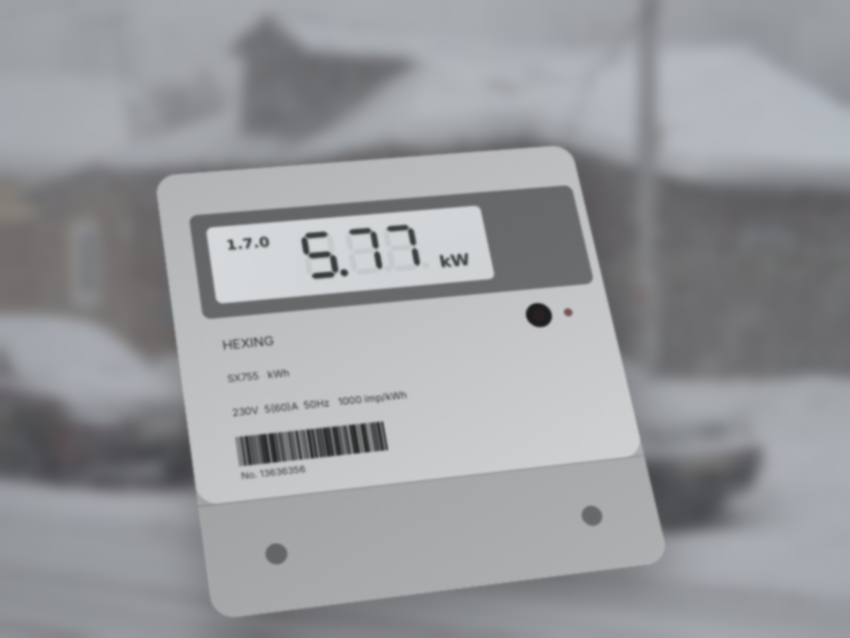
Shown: 5.77 kW
